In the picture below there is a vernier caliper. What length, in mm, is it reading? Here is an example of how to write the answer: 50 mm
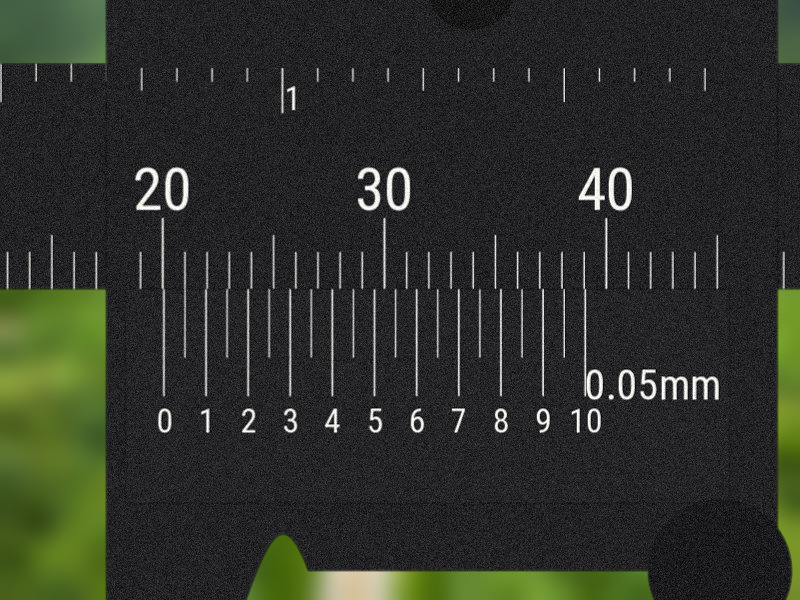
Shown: 20.05 mm
